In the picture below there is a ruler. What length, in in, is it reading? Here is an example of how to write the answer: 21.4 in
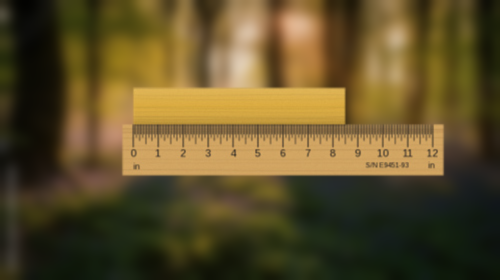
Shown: 8.5 in
